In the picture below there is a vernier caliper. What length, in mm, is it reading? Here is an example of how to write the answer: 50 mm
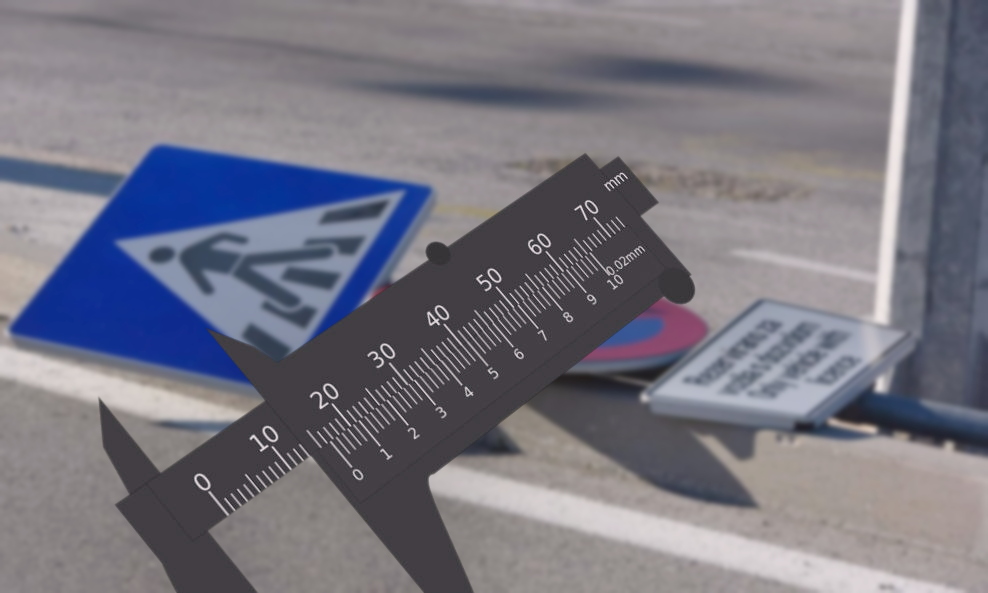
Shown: 16.5 mm
